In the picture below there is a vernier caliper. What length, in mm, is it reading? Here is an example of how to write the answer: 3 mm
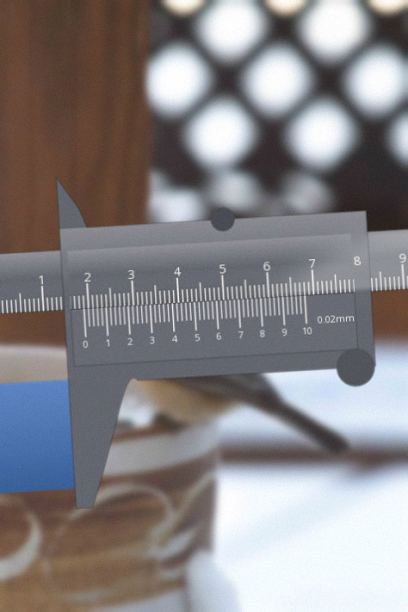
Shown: 19.0 mm
